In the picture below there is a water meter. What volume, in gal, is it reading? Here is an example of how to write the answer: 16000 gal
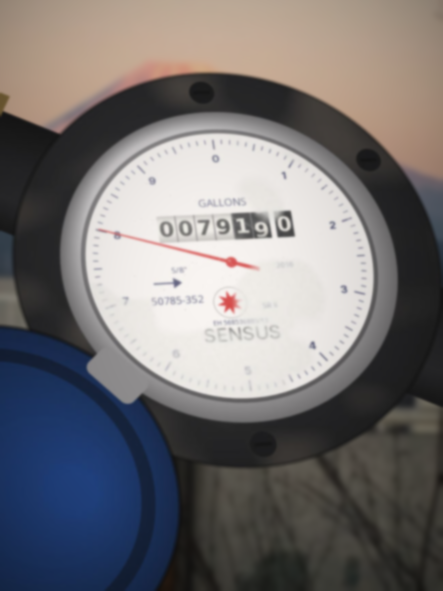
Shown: 79188.0 gal
